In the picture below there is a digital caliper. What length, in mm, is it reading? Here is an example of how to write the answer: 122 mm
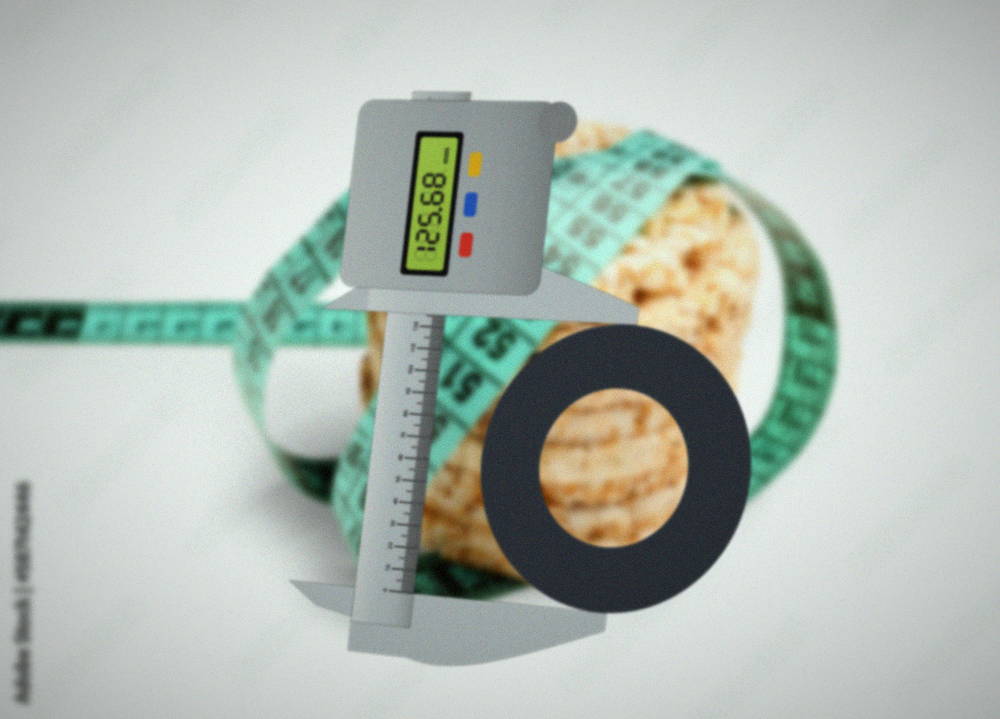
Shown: 125.68 mm
